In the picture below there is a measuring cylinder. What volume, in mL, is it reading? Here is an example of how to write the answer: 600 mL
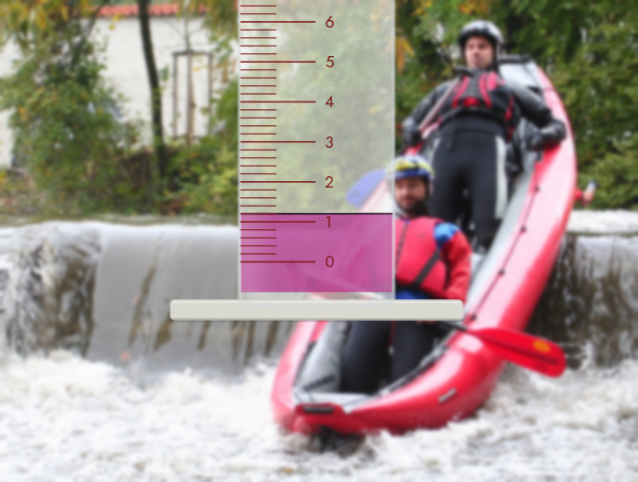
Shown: 1.2 mL
